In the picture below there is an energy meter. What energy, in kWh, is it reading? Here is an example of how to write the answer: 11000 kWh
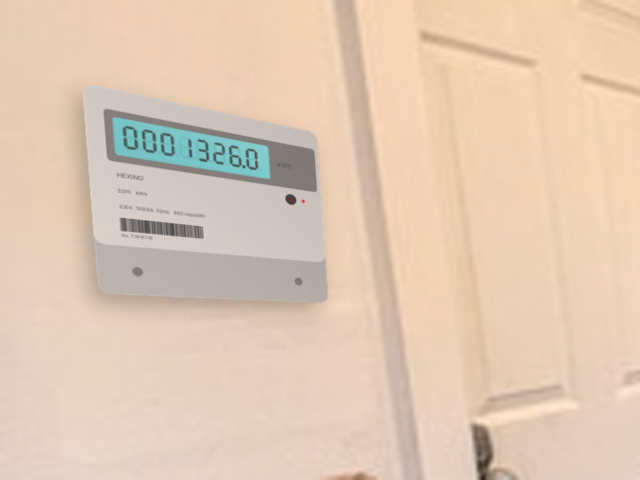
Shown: 1326.0 kWh
